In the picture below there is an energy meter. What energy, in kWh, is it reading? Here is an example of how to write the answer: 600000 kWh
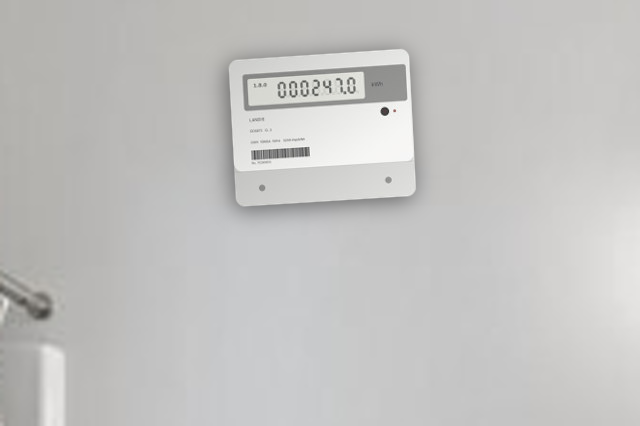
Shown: 247.0 kWh
